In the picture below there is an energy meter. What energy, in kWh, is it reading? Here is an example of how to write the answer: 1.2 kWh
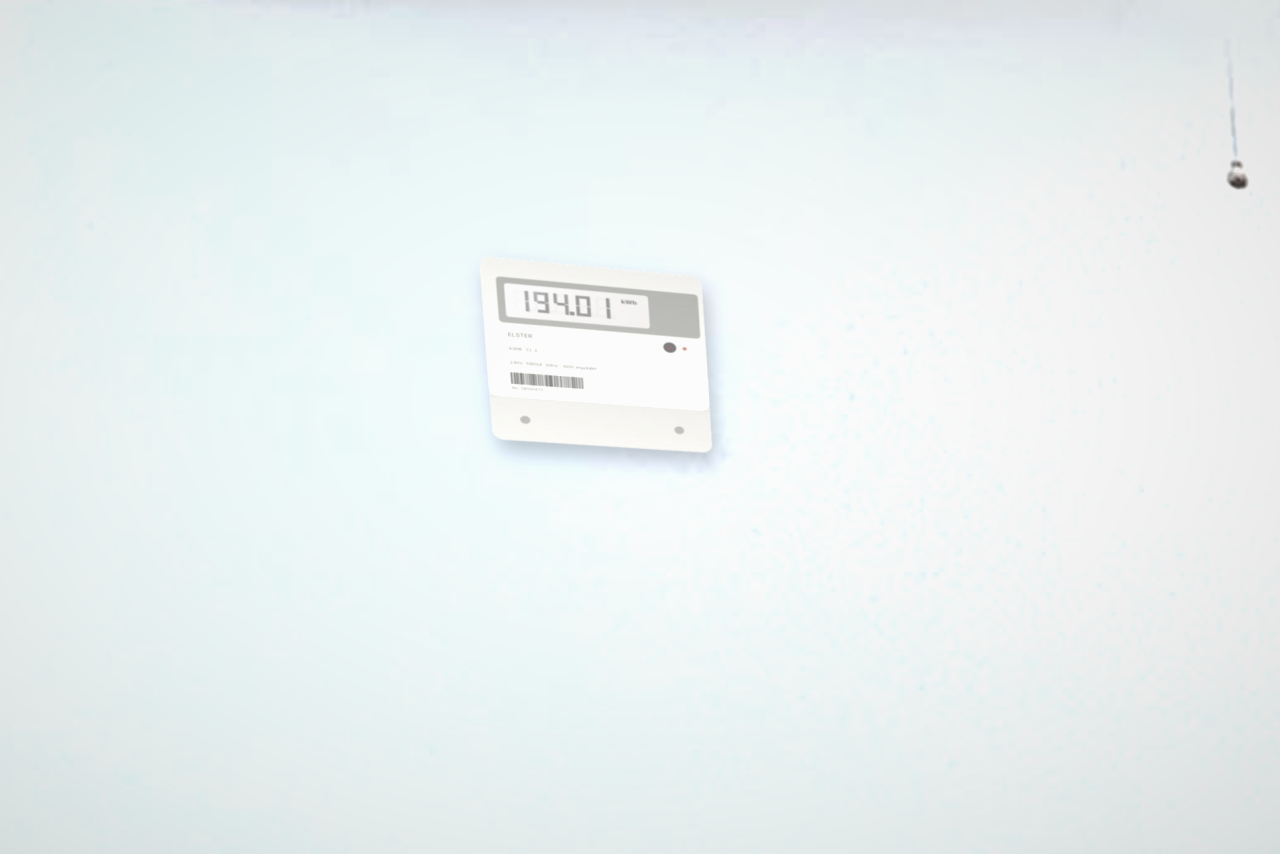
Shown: 194.01 kWh
